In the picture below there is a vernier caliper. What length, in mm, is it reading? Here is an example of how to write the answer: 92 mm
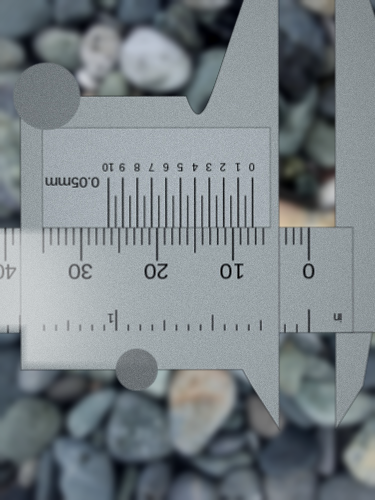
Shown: 7.4 mm
